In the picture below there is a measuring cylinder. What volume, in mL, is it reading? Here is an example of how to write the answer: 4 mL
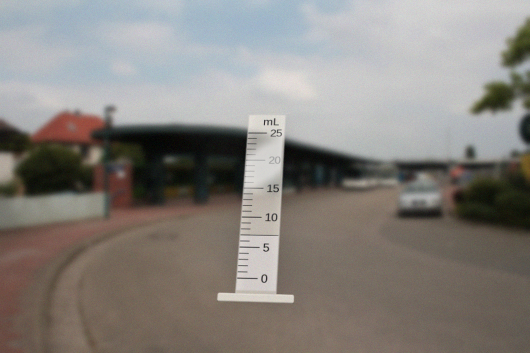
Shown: 7 mL
